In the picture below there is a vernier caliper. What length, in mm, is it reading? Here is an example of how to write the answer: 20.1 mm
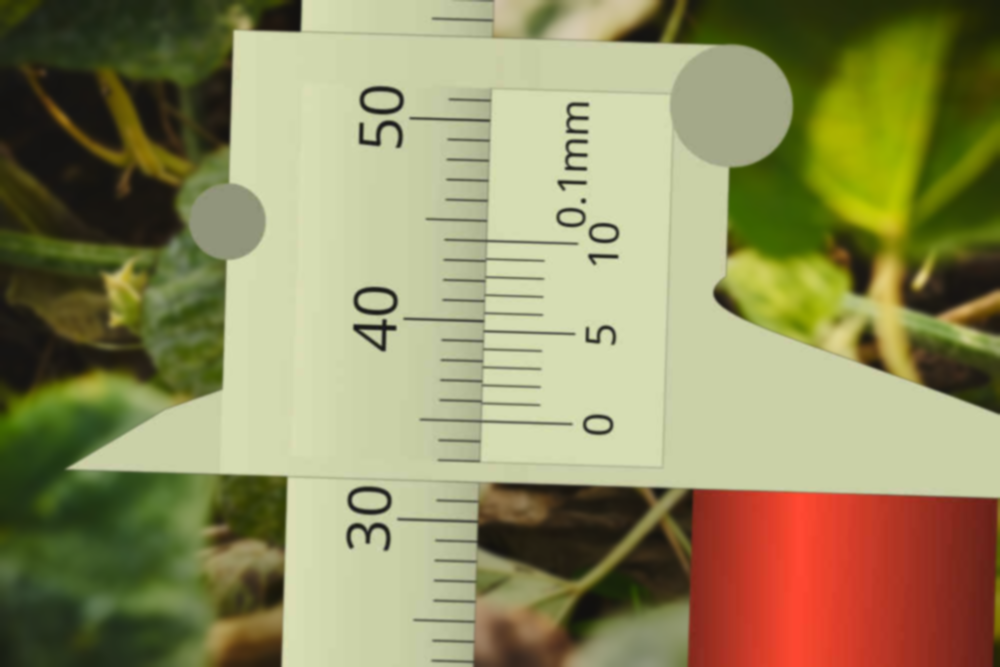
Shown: 35.0 mm
